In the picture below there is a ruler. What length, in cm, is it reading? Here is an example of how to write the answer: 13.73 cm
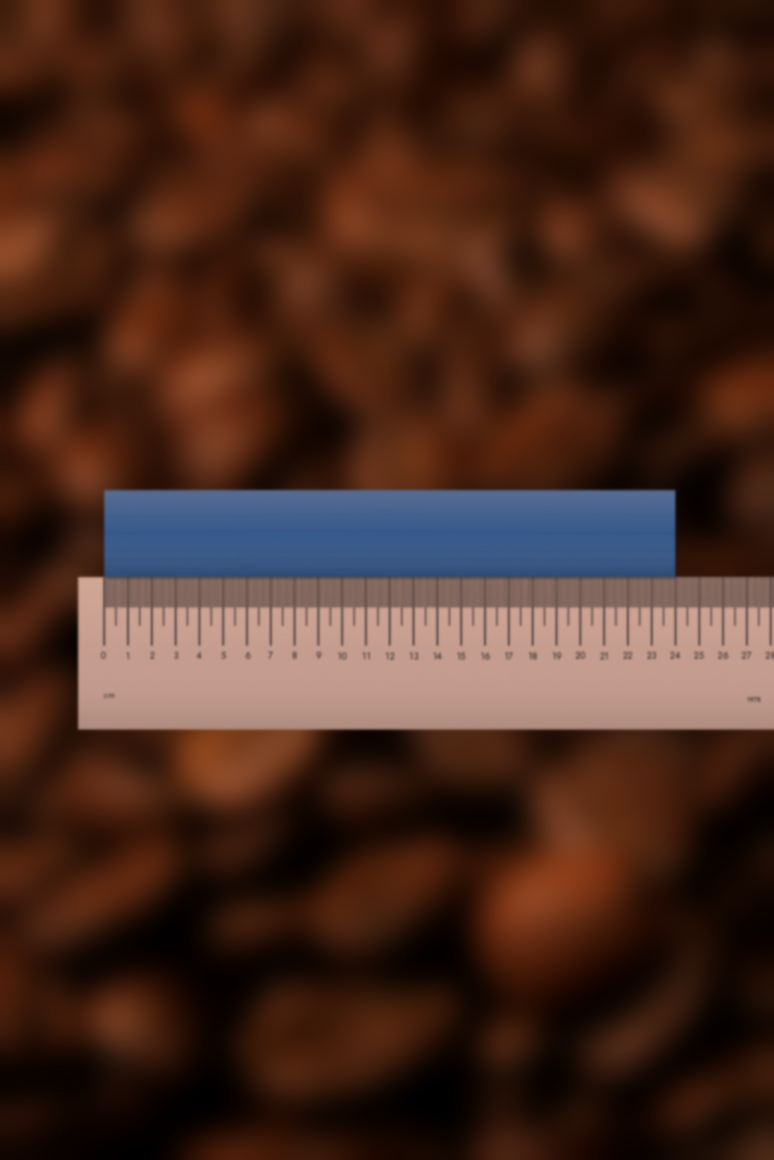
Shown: 24 cm
